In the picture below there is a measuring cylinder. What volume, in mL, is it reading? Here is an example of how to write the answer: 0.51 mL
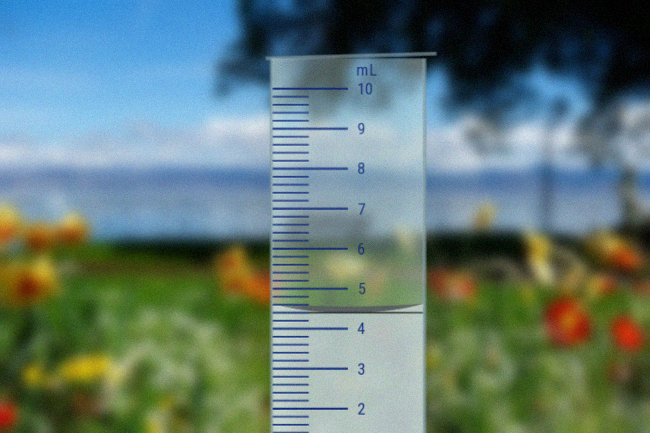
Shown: 4.4 mL
